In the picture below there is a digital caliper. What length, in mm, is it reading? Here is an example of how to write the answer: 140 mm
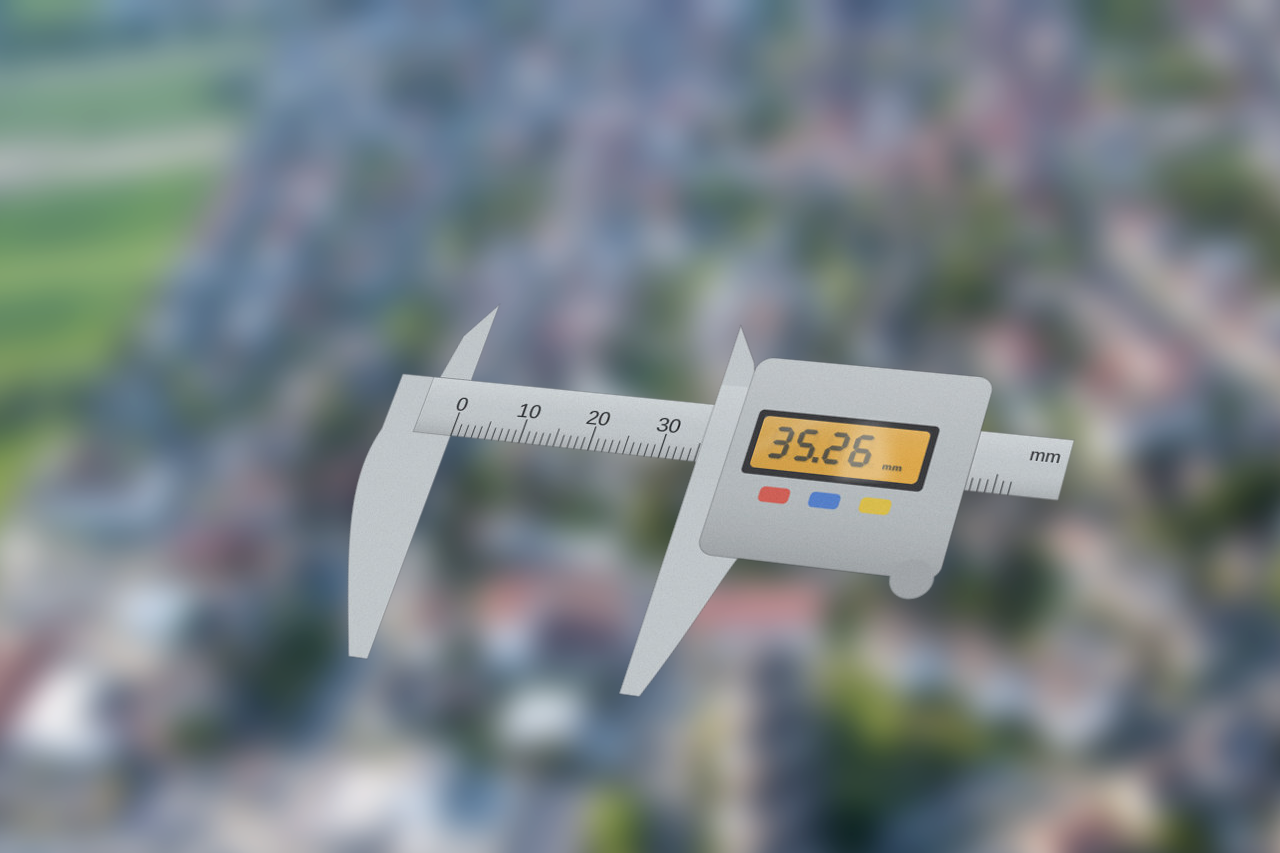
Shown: 35.26 mm
